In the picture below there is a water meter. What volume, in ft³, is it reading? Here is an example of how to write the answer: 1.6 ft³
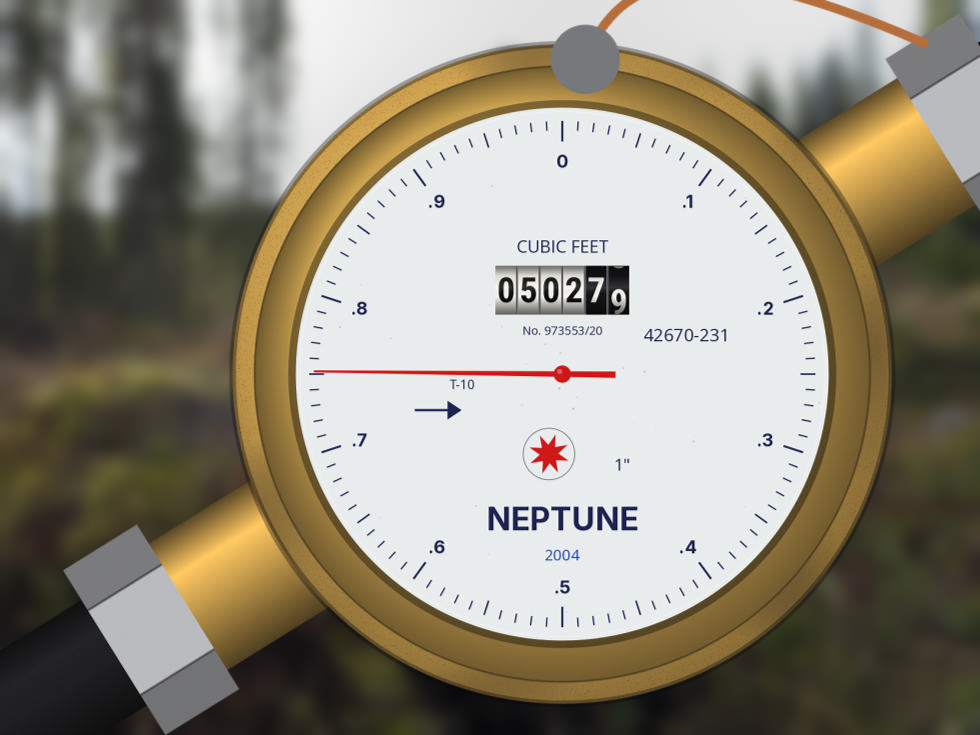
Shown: 50278.75 ft³
